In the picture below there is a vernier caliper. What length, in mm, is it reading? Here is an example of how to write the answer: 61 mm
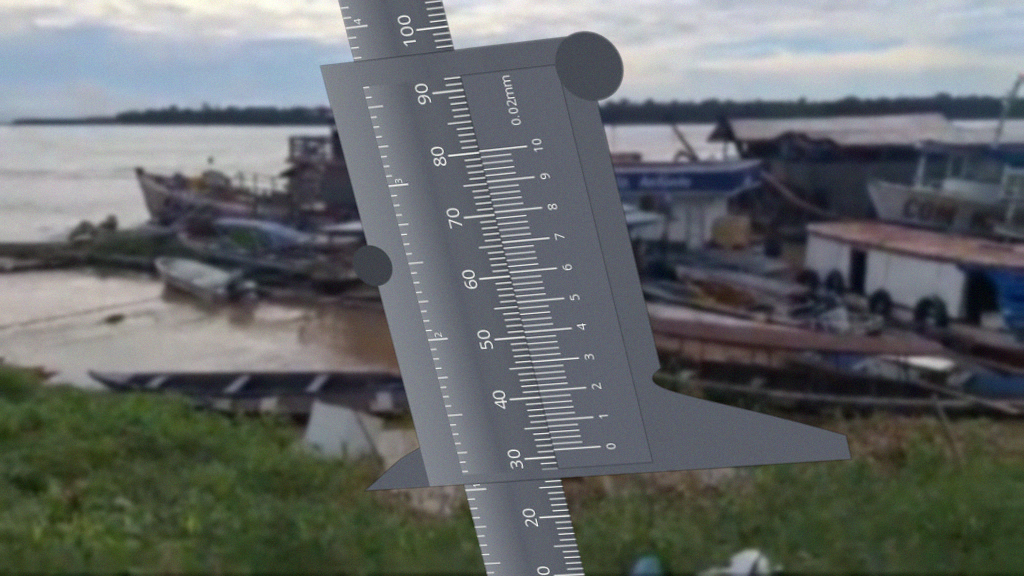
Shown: 31.2 mm
